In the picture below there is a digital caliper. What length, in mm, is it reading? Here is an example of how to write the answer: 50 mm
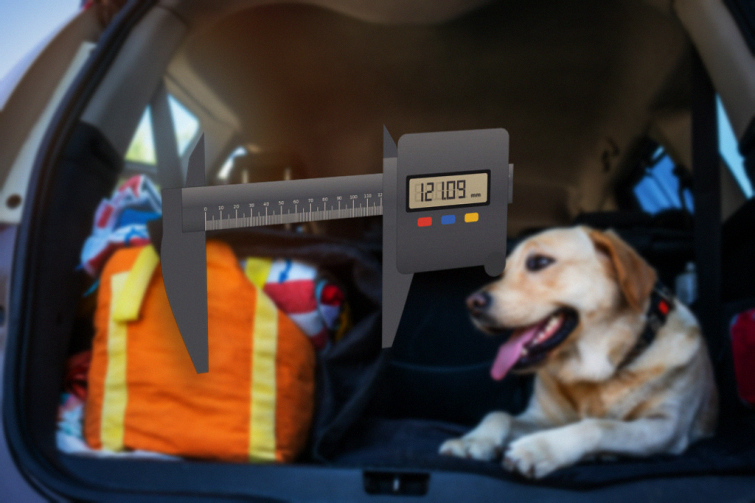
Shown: 121.09 mm
